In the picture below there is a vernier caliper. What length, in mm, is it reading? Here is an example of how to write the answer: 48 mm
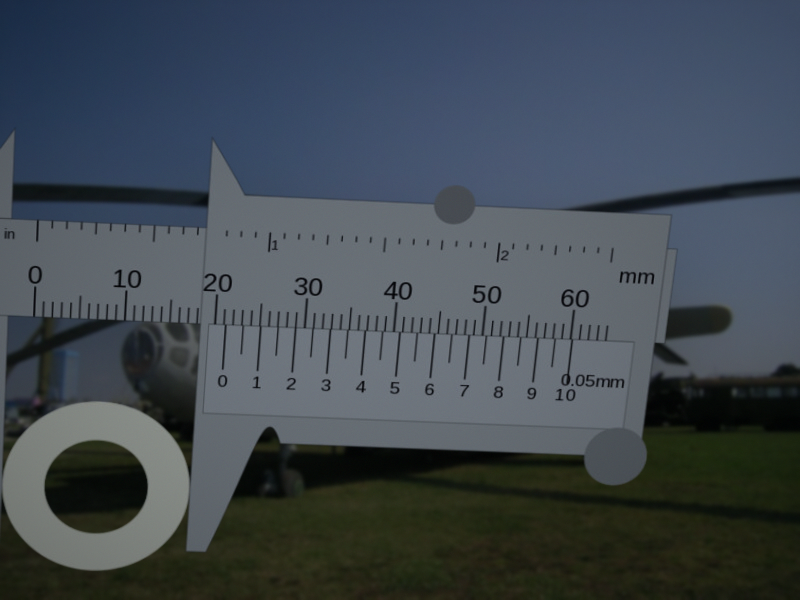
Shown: 21.2 mm
